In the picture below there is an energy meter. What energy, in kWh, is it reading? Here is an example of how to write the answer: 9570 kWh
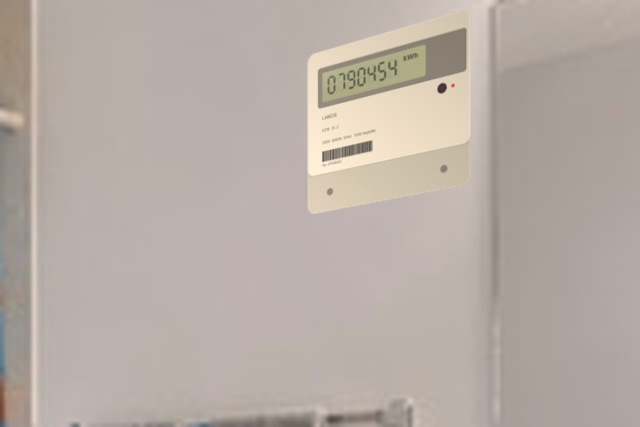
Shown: 790454 kWh
